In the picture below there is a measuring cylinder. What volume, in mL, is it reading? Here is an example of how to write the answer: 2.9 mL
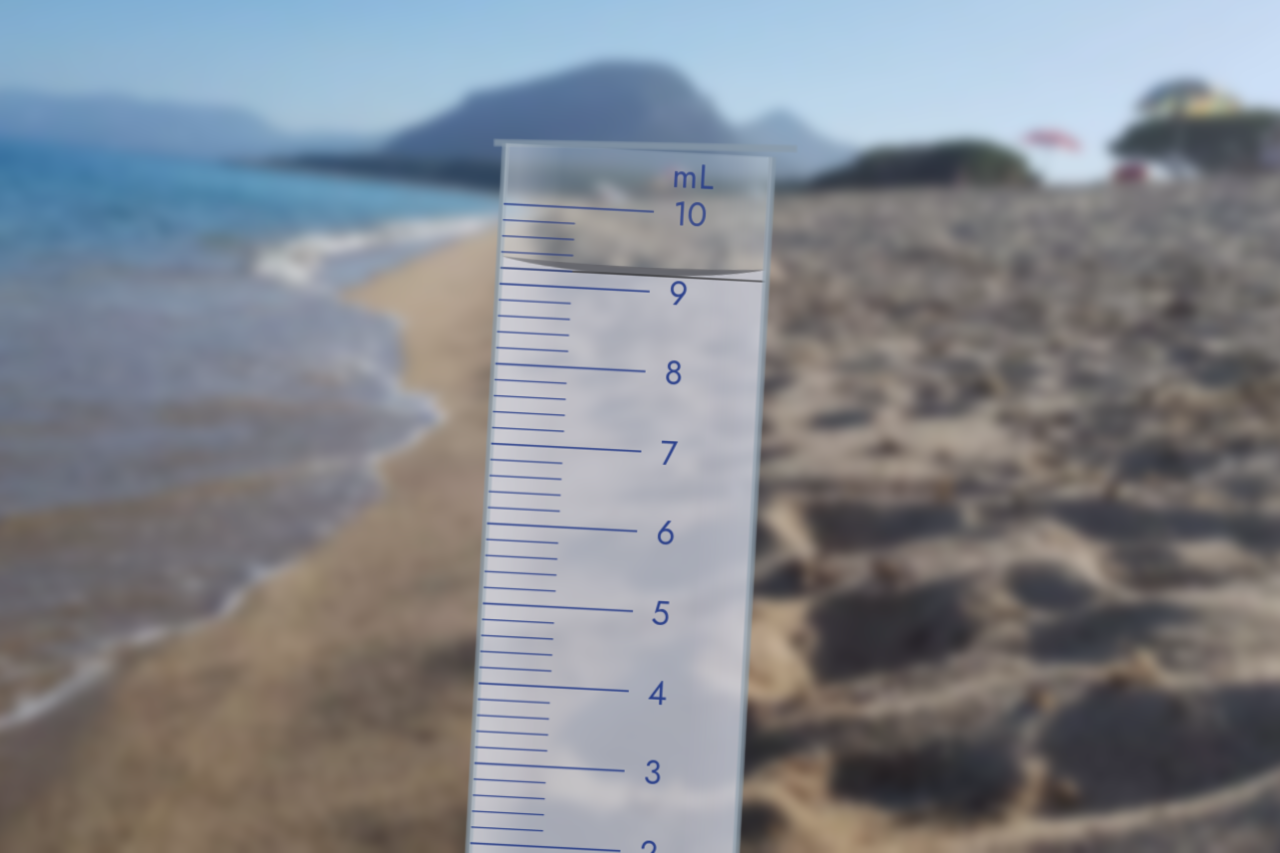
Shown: 9.2 mL
